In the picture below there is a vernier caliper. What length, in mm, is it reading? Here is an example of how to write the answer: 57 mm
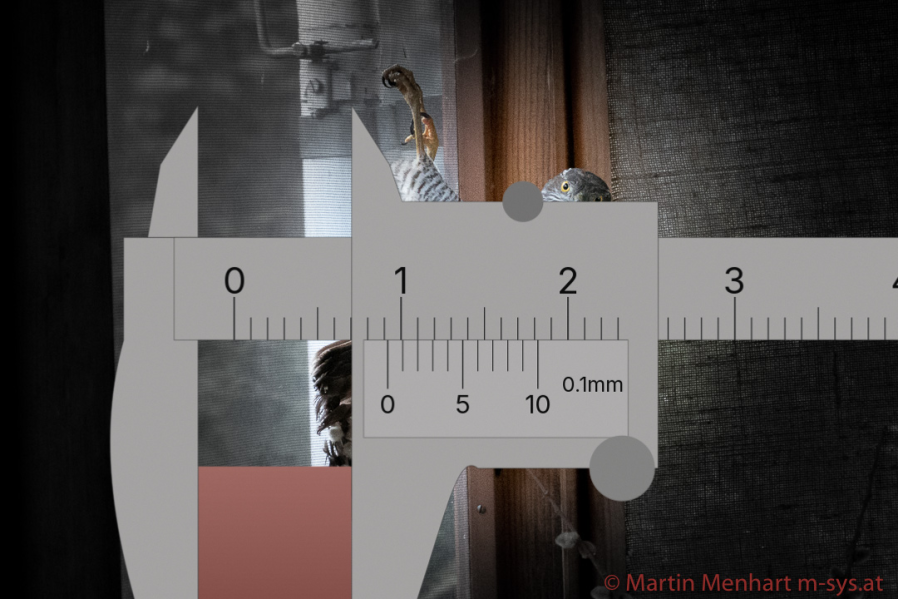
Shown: 9.2 mm
